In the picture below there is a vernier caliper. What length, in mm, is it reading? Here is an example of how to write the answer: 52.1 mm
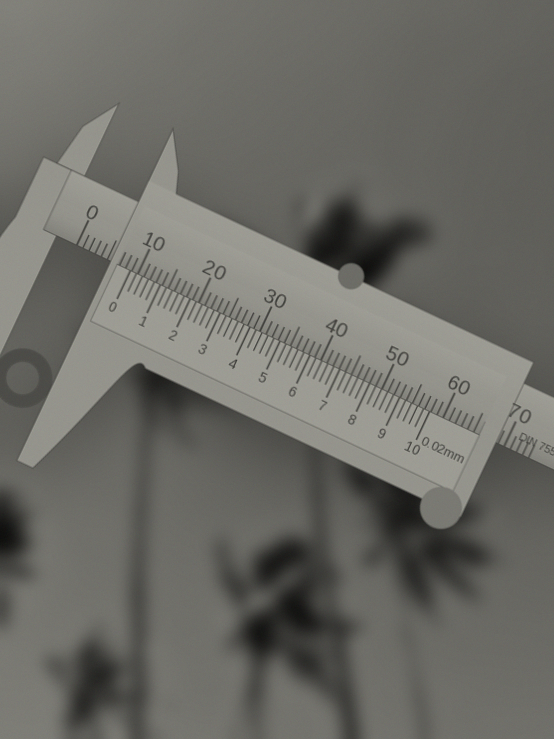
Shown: 8.8 mm
